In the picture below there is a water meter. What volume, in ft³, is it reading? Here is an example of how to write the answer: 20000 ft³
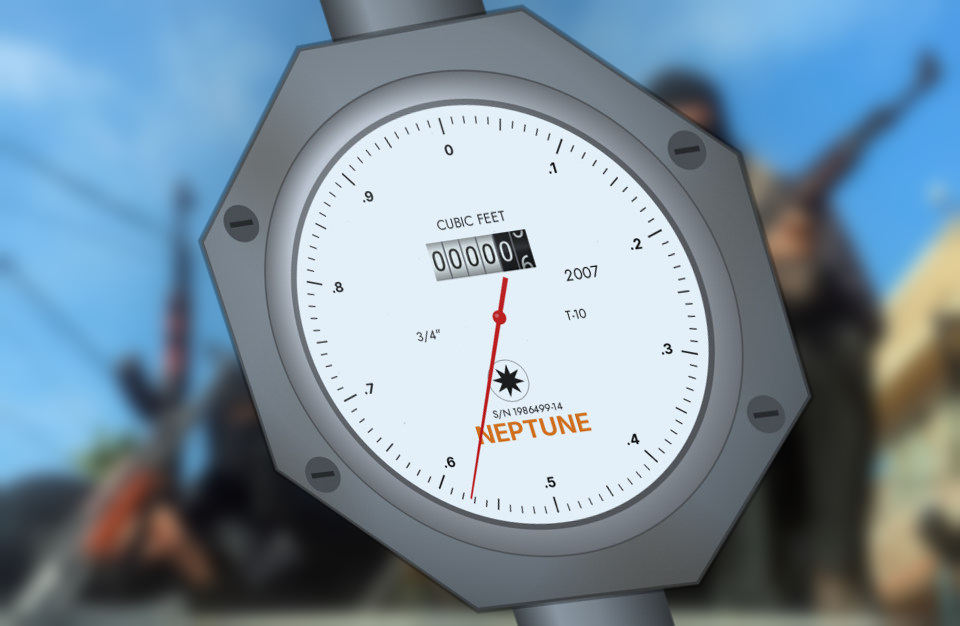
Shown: 5.57 ft³
